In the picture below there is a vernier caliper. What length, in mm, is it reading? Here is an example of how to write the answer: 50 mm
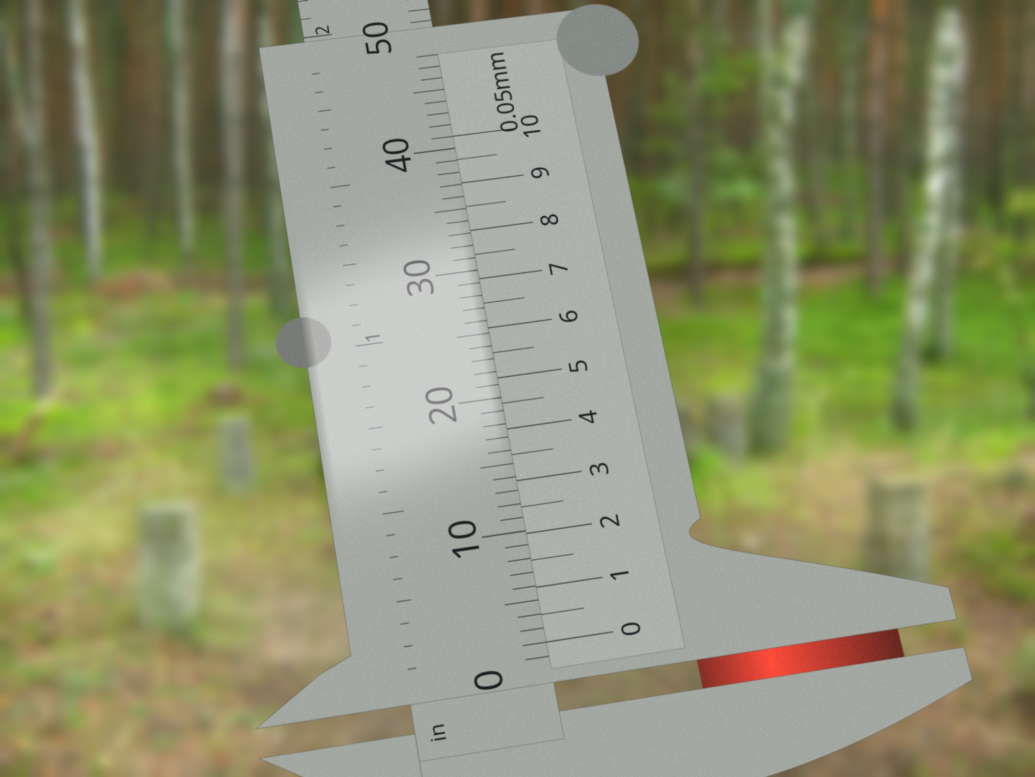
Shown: 2.0 mm
